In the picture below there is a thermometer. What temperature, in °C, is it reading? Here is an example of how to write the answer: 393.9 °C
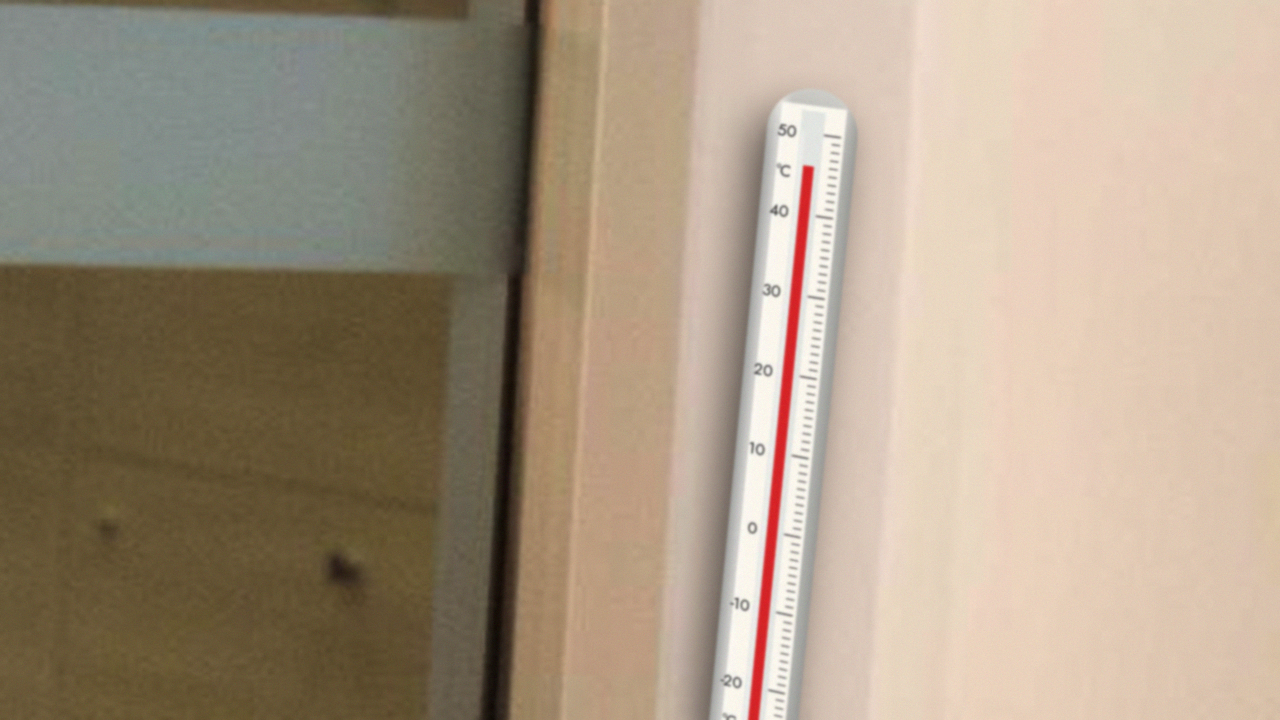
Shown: 46 °C
